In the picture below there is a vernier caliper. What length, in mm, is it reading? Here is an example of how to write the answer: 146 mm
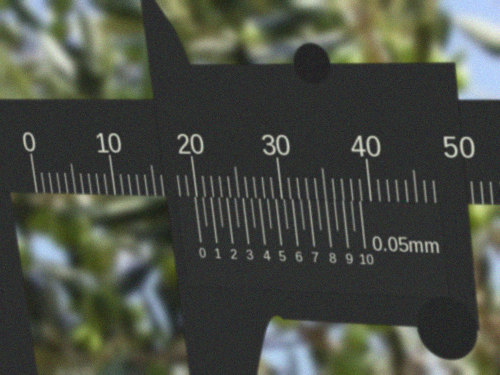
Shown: 19.8 mm
